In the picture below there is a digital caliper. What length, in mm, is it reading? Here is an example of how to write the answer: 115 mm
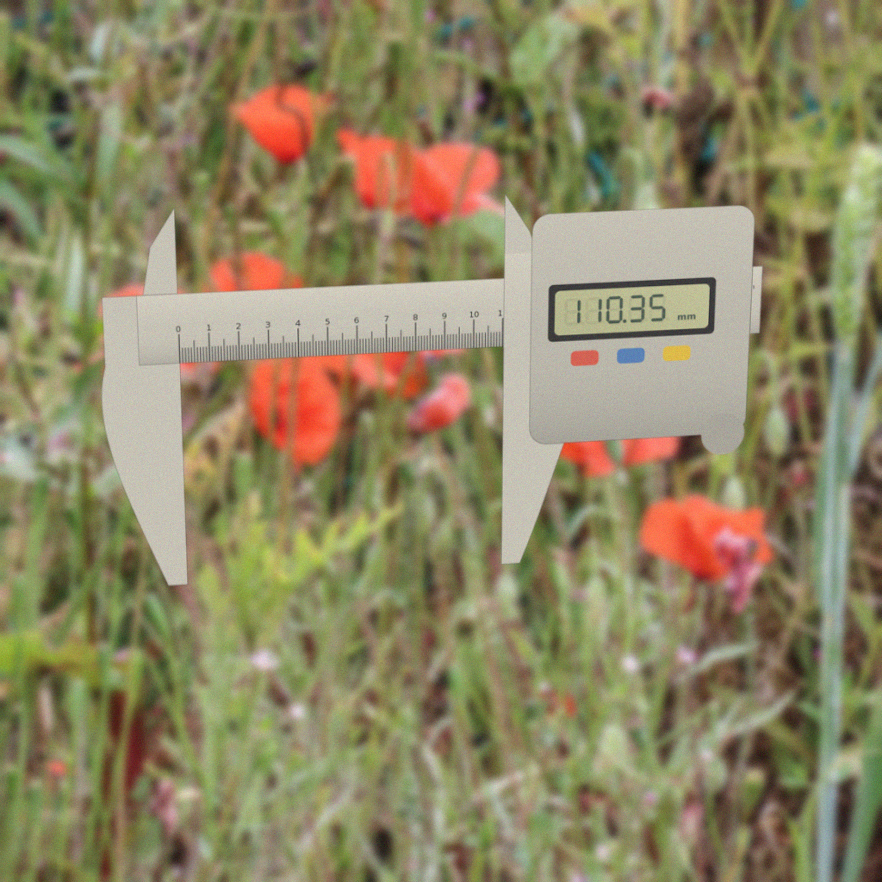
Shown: 110.35 mm
